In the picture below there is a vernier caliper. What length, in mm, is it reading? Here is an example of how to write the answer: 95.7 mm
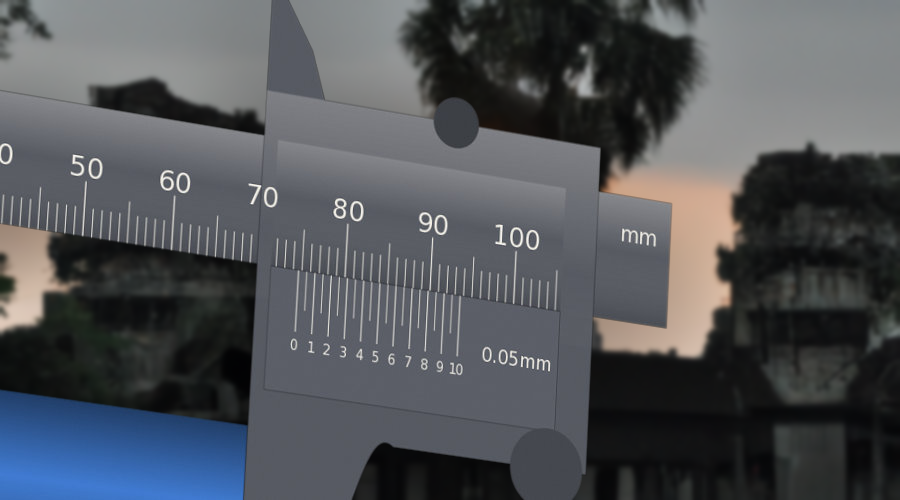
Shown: 74.6 mm
